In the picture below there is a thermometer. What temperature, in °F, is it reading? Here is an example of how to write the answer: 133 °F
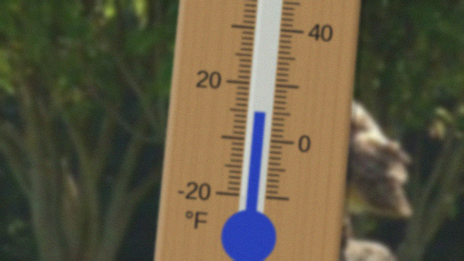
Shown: 10 °F
